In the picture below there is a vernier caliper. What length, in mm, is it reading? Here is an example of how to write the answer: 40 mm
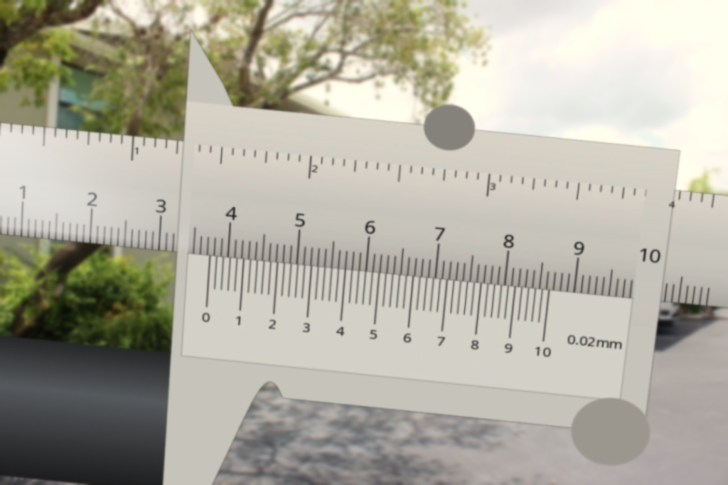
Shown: 37.4 mm
